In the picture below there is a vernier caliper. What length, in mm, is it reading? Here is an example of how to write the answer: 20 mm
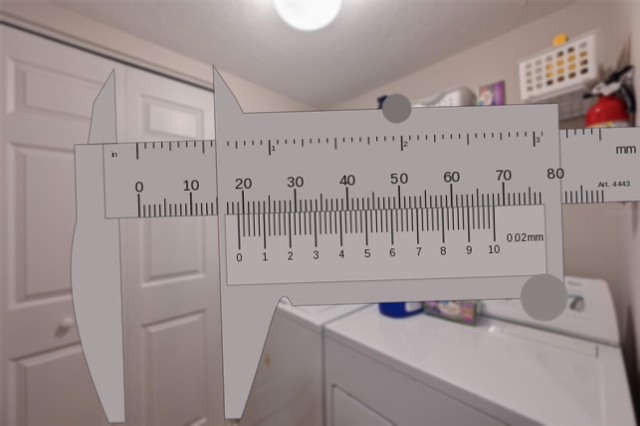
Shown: 19.0 mm
